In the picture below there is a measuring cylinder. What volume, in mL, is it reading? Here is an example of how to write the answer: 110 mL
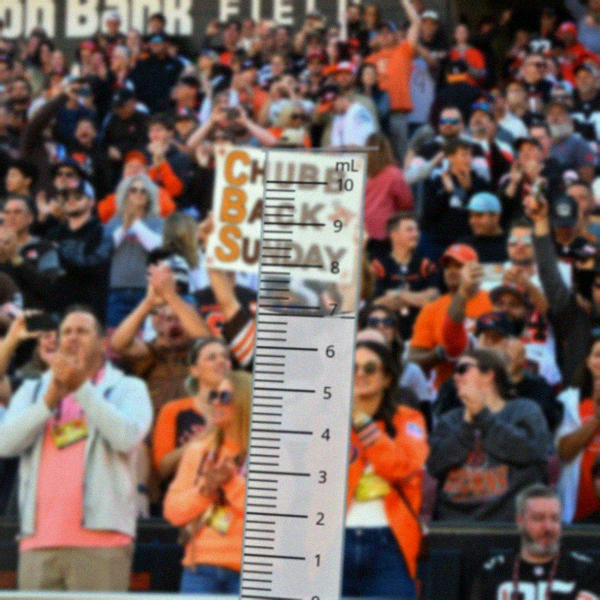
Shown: 6.8 mL
